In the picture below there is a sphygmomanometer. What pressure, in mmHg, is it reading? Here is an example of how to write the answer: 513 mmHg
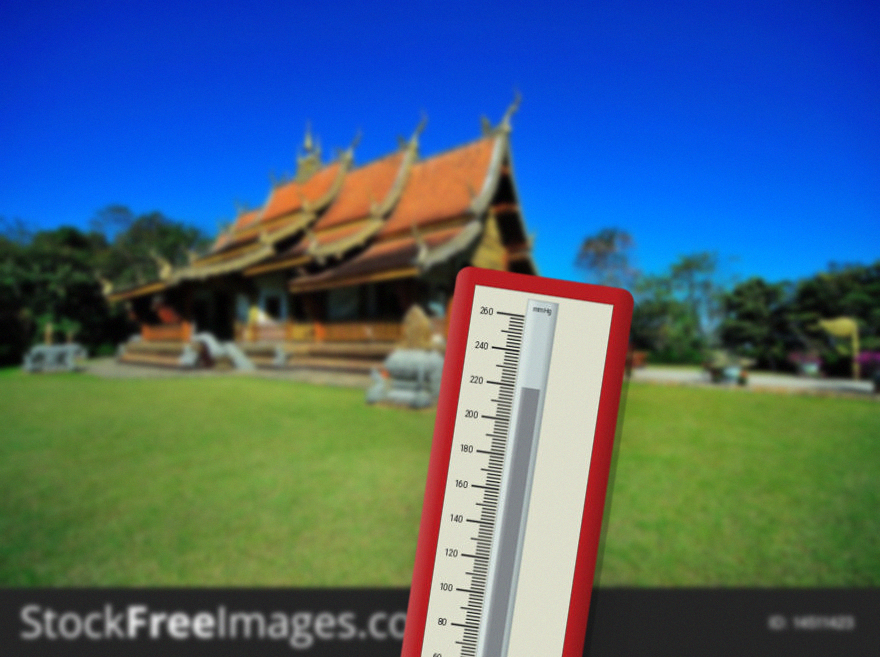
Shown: 220 mmHg
